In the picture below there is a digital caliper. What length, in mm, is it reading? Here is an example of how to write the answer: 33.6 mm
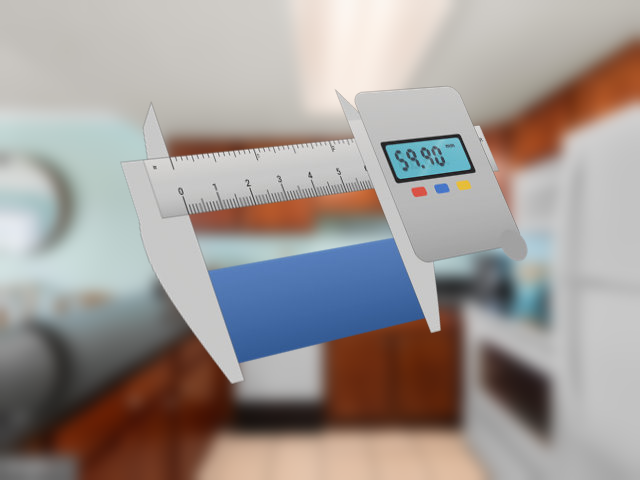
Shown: 59.90 mm
